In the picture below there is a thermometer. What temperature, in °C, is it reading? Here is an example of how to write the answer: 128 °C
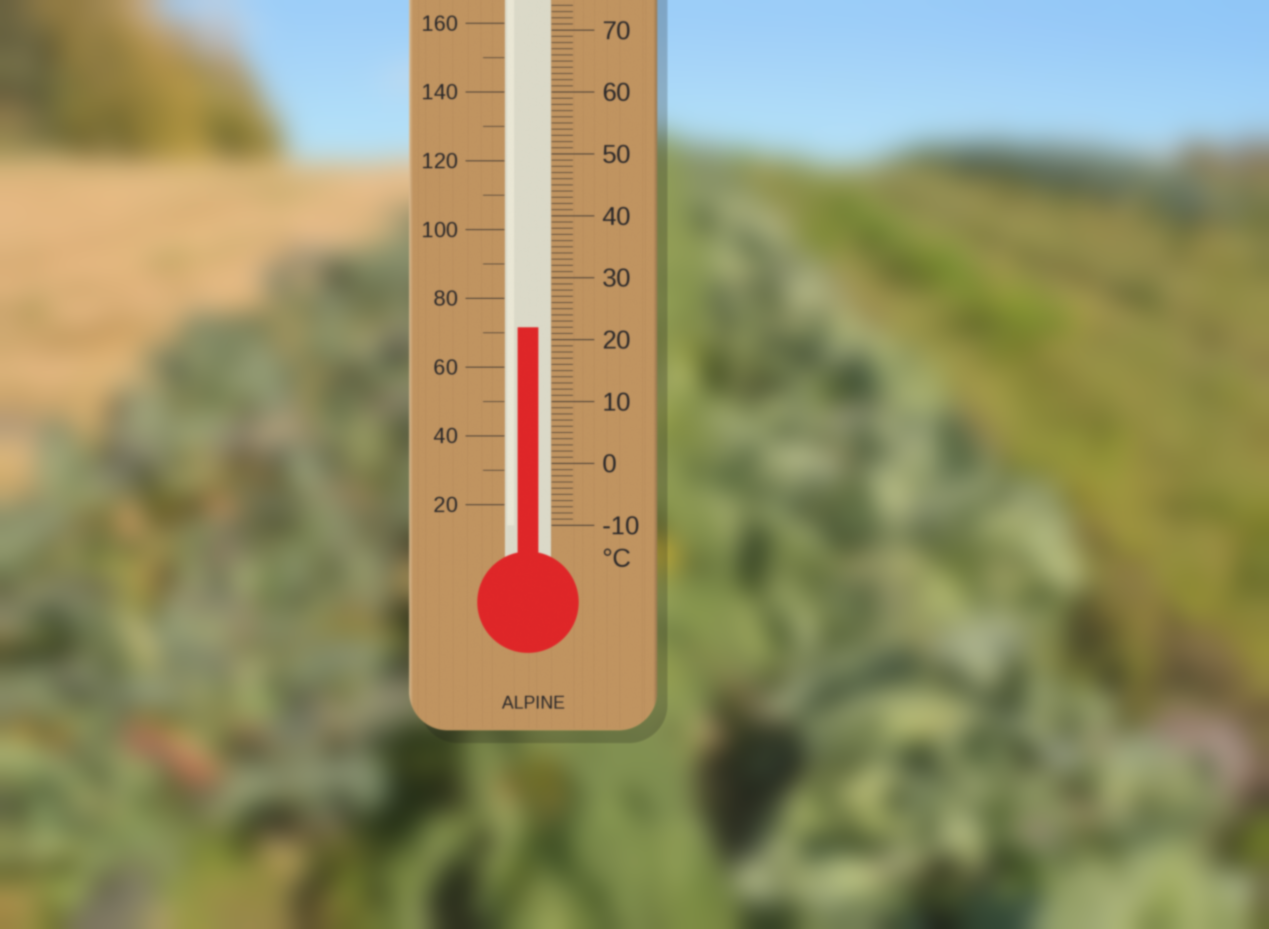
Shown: 22 °C
